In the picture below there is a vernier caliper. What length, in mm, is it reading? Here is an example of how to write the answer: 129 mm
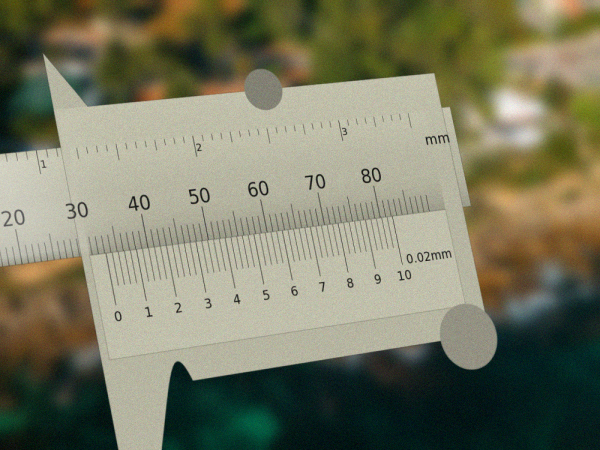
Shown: 33.2 mm
